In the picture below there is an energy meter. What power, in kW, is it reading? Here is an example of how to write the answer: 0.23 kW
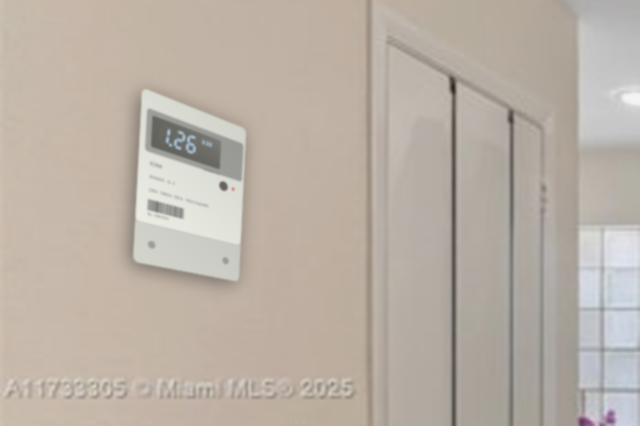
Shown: 1.26 kW
